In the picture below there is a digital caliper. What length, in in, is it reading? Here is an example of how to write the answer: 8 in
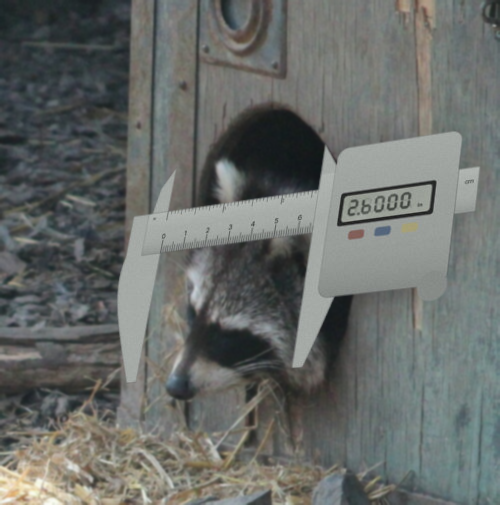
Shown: 2.6000 in
